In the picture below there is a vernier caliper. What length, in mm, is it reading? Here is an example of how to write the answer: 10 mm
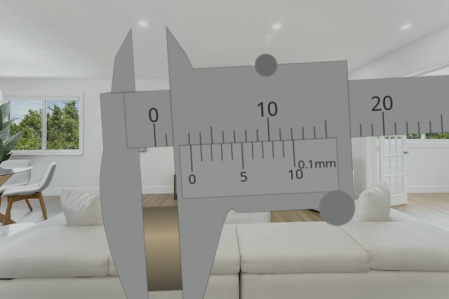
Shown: 3.1 mm
